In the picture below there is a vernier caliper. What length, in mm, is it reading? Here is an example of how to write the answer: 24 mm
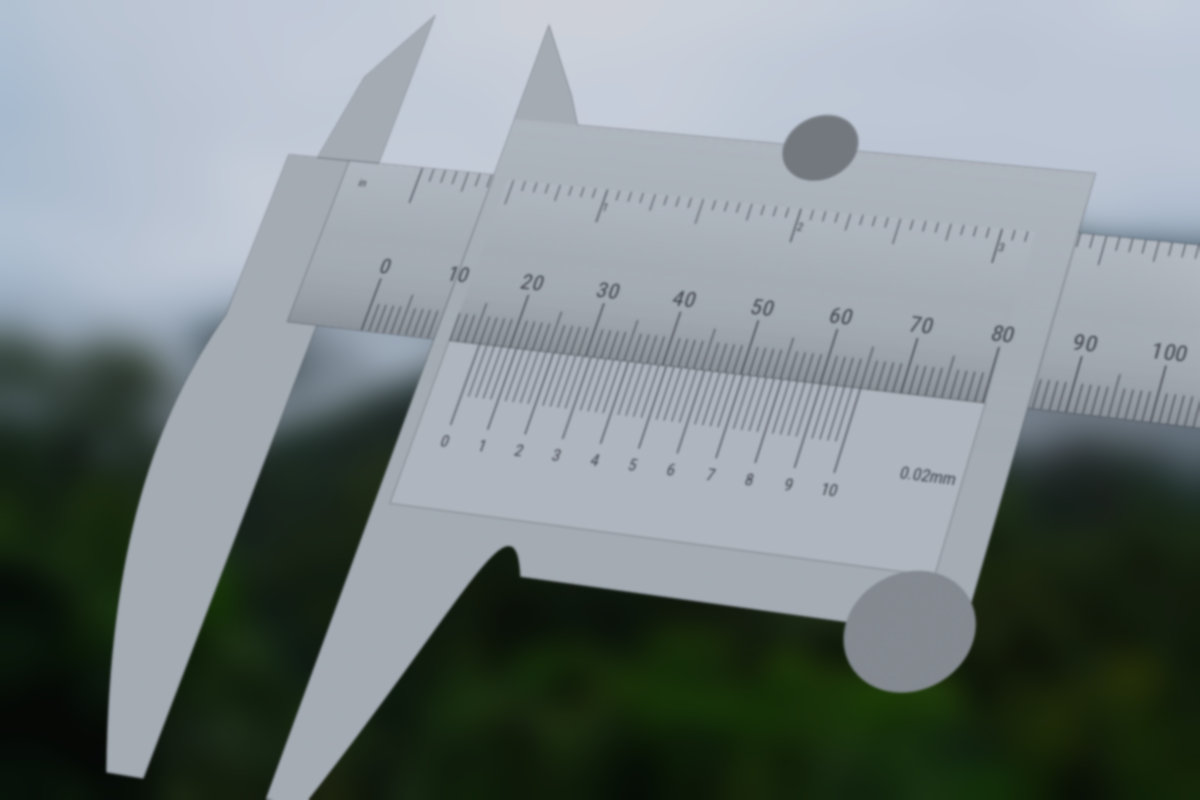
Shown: 16.0 mm
